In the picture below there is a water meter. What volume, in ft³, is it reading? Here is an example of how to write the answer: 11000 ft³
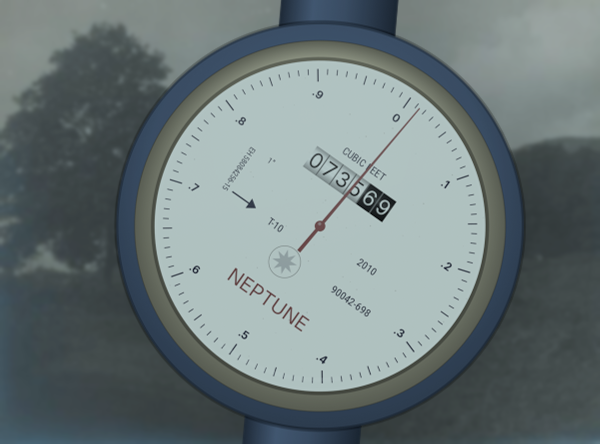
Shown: 73569.01 ft³
